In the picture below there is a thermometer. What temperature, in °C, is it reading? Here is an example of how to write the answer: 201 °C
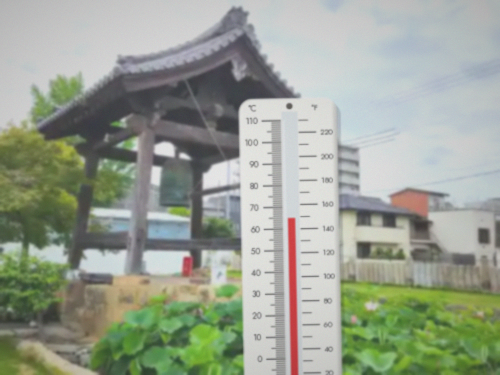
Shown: 65 °C
